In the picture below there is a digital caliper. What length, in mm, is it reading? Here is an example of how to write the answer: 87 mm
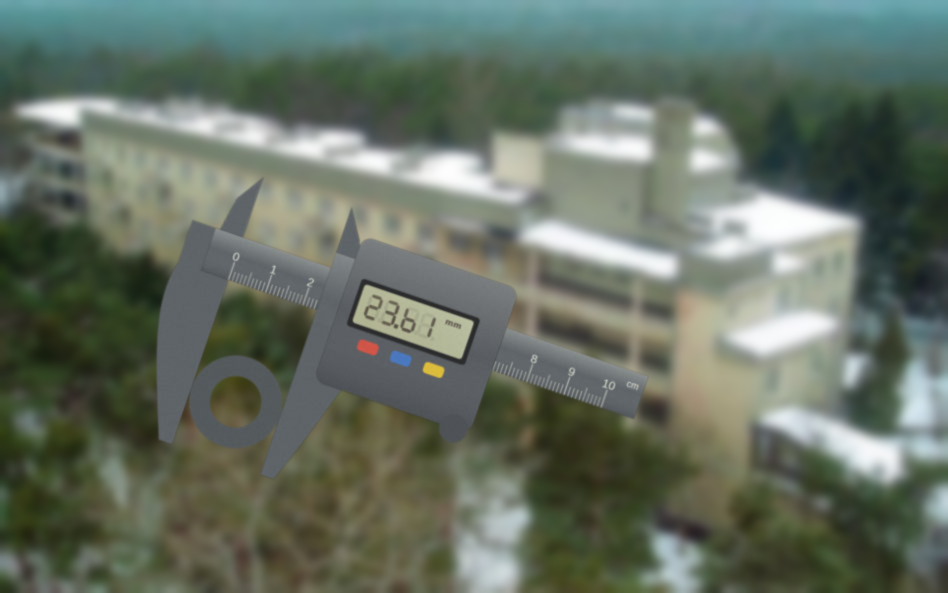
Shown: 23.61 mm
